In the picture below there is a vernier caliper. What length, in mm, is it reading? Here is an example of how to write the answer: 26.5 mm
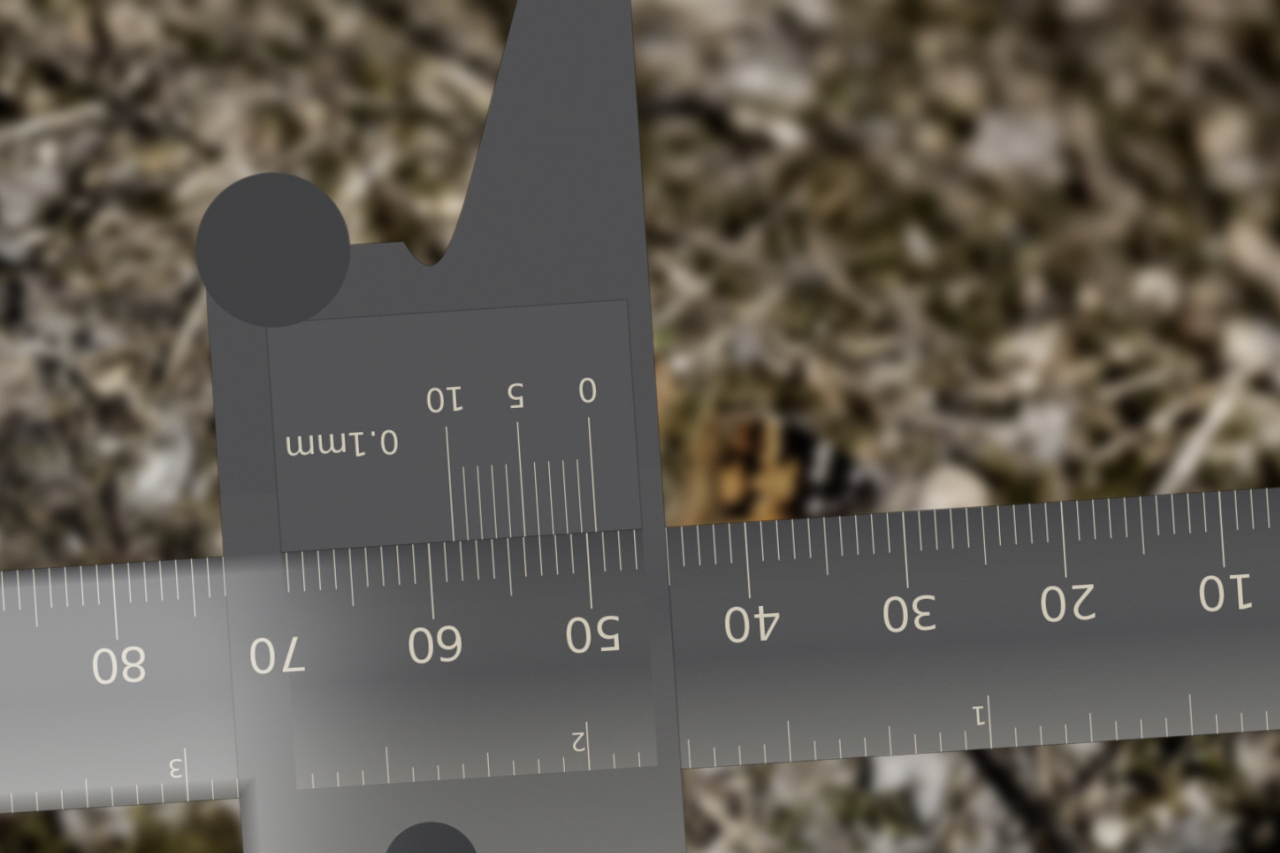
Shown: 49.4 mm
